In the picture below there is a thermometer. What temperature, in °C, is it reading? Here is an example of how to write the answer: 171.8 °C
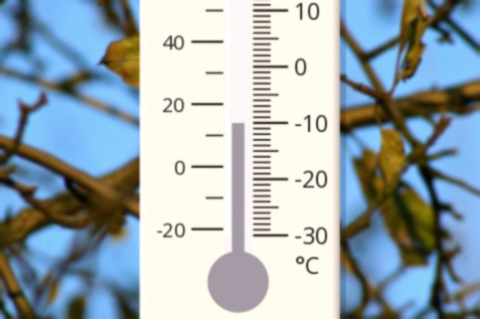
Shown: -10 °C
